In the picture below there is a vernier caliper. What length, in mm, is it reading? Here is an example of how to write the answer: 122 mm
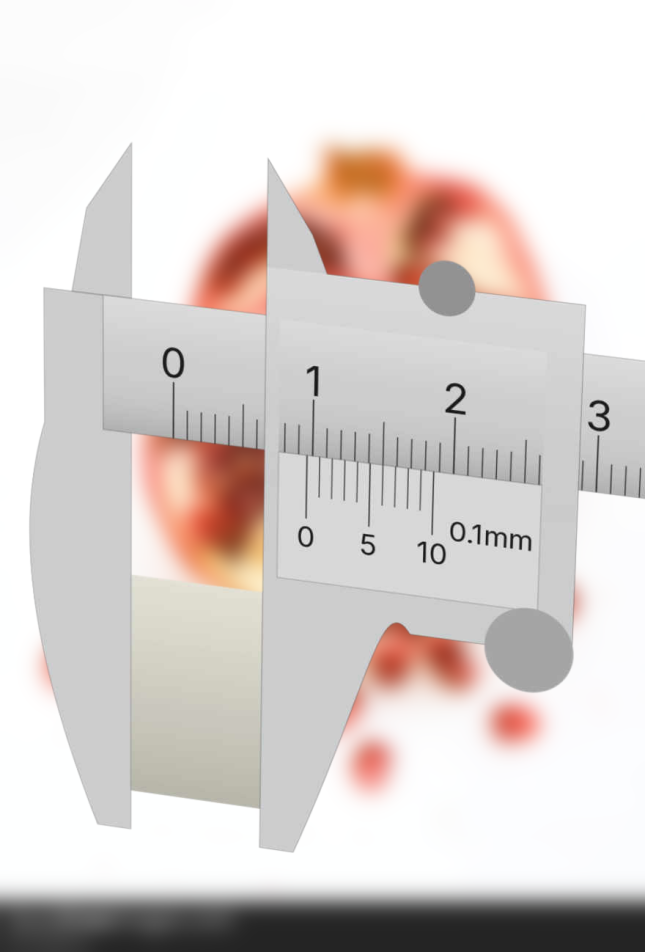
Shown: 9.6 mm
